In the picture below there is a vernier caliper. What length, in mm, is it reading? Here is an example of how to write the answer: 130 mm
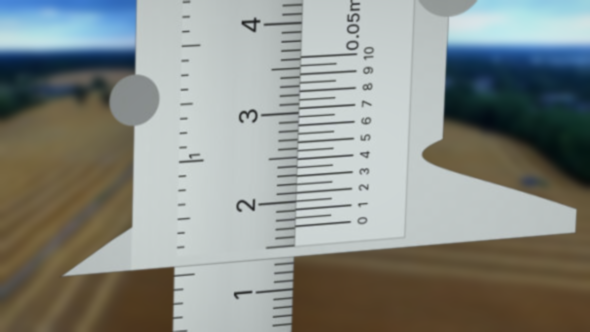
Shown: 17.2 mm
